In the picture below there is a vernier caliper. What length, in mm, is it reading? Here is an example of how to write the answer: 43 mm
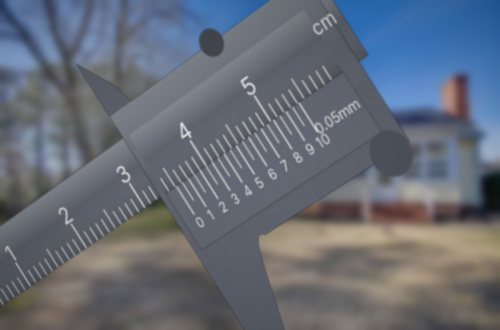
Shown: 35.2 mm
